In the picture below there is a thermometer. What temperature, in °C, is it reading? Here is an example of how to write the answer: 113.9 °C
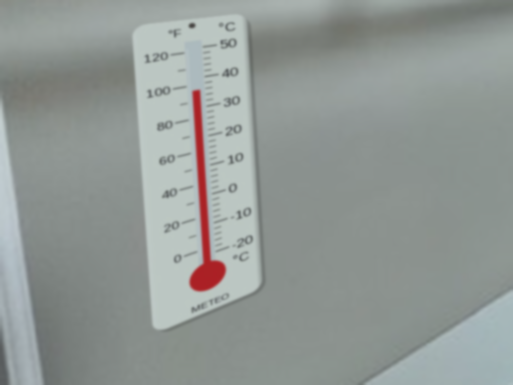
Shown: 36 °C
